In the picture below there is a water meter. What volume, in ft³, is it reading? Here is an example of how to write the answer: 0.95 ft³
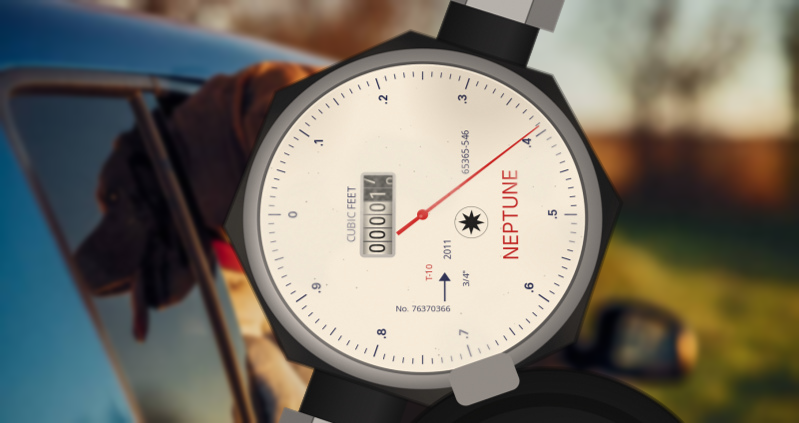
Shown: 17.39 ft³
